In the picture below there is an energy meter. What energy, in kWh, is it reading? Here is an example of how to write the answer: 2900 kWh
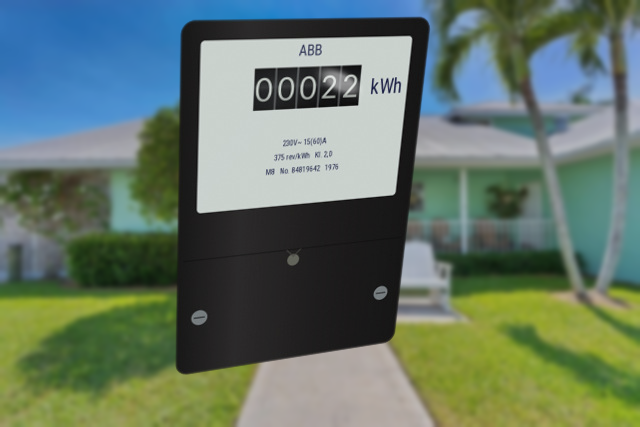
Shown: 22 kWh
